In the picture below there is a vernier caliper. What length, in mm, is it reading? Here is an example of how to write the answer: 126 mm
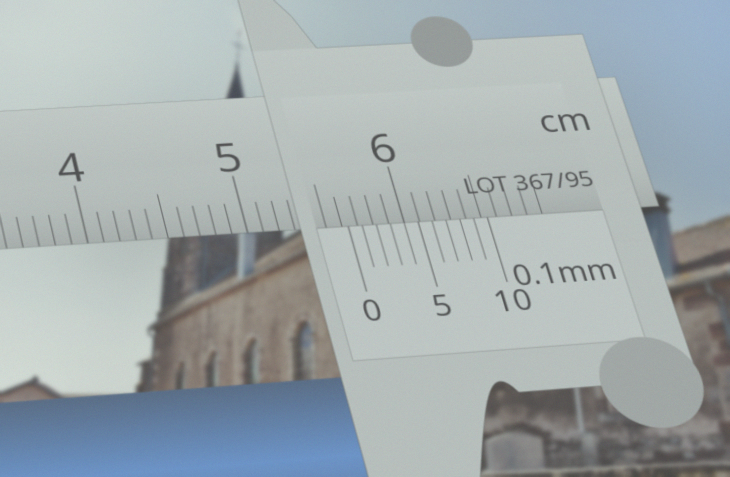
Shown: 56.4 mm
